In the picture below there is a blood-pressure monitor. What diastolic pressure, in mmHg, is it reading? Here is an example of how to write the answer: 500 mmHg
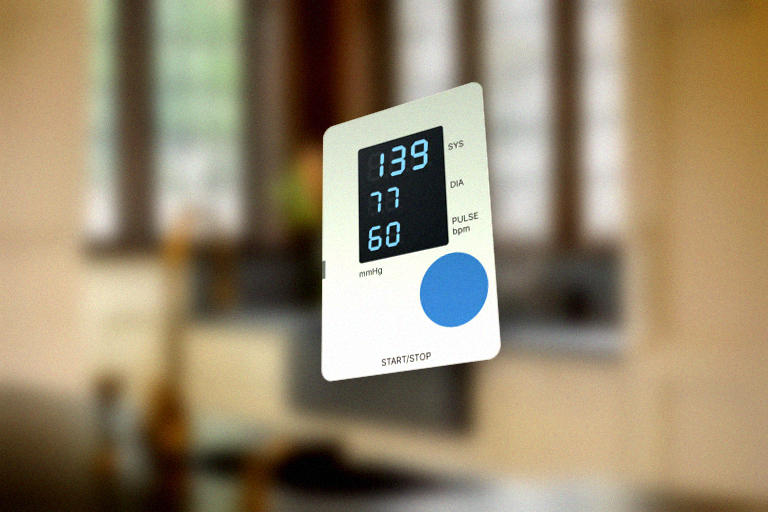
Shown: 77 mmHg
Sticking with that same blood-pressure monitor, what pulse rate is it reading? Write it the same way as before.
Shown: 60 bpm
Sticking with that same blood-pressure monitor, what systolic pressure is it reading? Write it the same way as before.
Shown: 139 mmHg
